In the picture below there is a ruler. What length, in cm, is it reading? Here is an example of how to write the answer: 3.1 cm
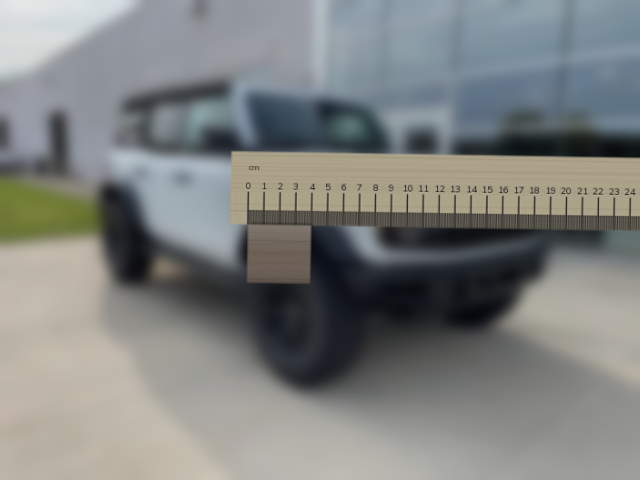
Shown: 4 cm
